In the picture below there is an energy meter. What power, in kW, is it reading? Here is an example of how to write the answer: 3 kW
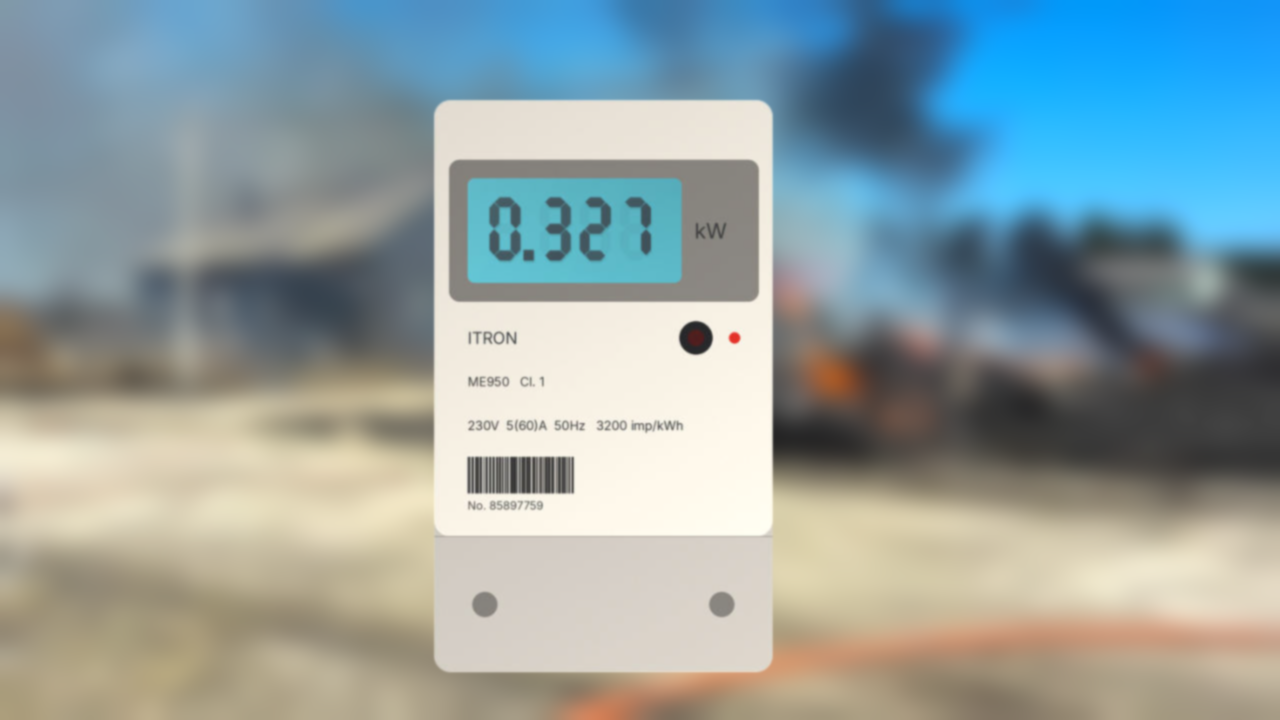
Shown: 0.327 kW
